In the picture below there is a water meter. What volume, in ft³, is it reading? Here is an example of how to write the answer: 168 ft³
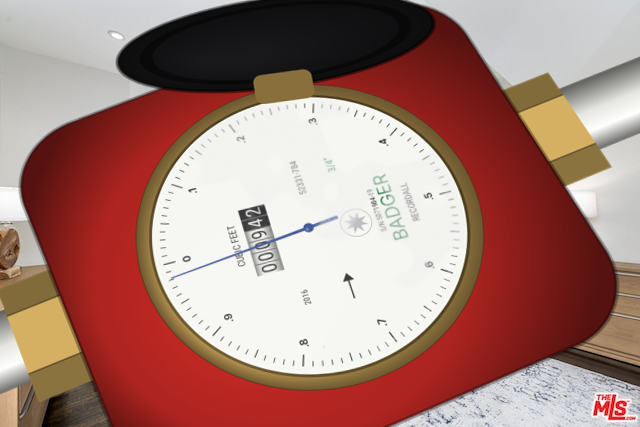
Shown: 941.98 ft³
